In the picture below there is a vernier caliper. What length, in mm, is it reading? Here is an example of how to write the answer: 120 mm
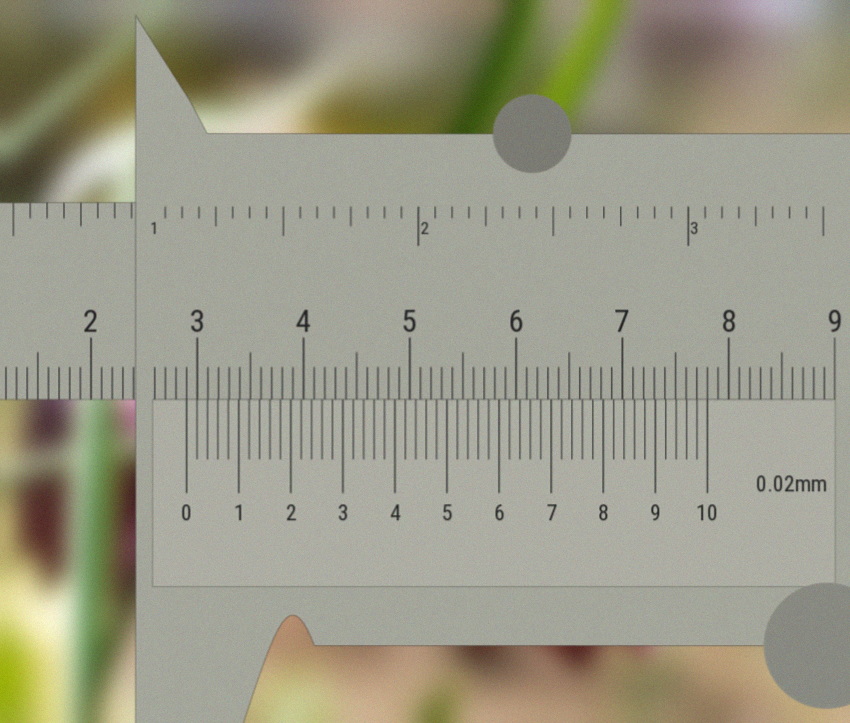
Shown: 29.0 mm
